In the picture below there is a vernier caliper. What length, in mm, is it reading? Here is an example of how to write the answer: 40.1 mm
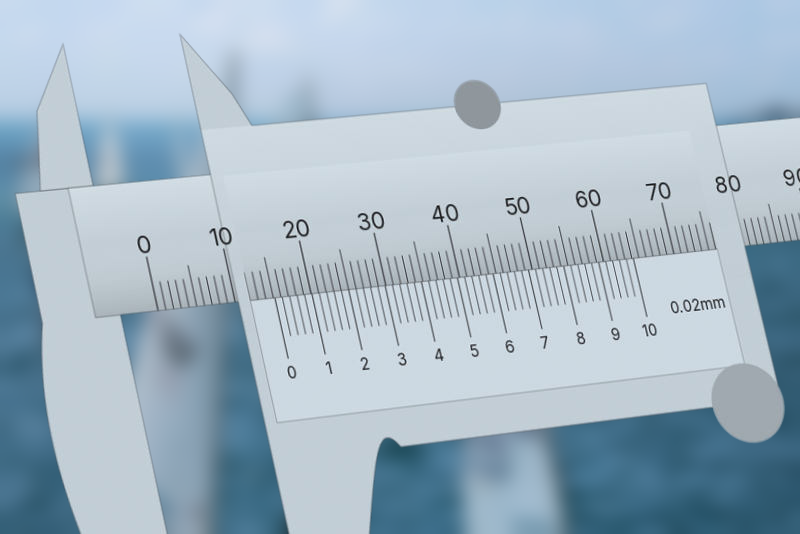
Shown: 15.2 mm
